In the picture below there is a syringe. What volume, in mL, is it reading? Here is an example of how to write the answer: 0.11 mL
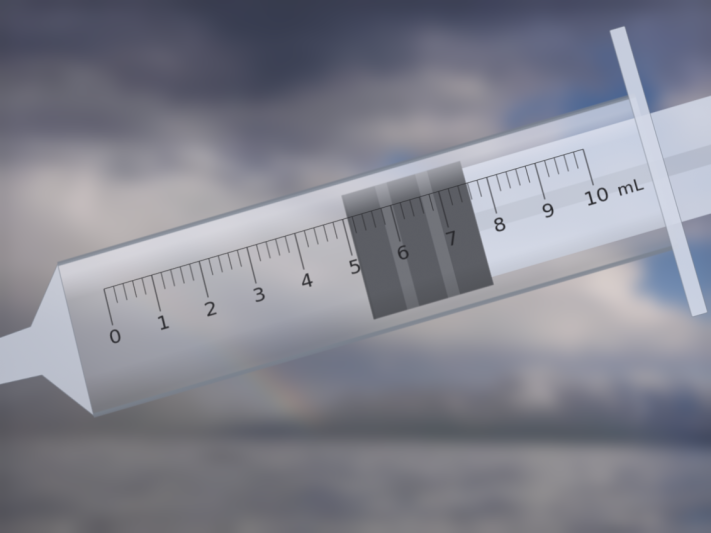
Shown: 5.1 mL
